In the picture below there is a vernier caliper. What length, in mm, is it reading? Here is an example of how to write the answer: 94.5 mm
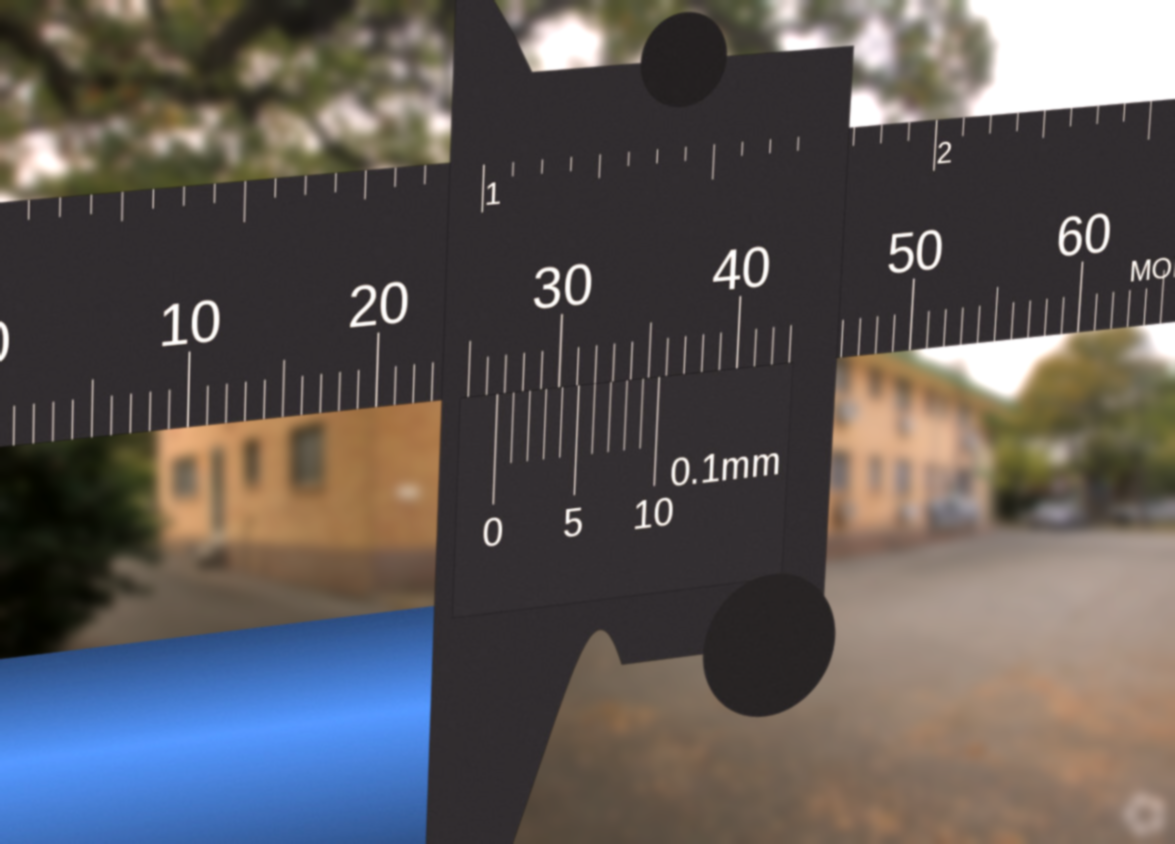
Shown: 26.6 mm
